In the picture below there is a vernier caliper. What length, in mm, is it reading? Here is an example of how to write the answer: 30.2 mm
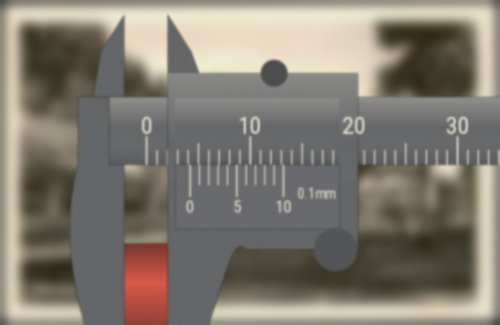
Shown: 4.2 mm
